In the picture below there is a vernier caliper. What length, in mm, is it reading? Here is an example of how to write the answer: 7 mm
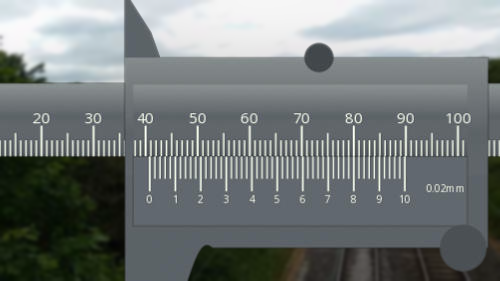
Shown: 40.8 mm
